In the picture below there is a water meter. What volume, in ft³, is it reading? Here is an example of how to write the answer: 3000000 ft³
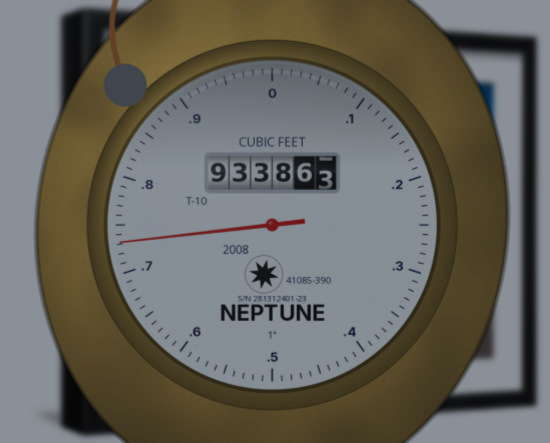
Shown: 933862.73 ft³
